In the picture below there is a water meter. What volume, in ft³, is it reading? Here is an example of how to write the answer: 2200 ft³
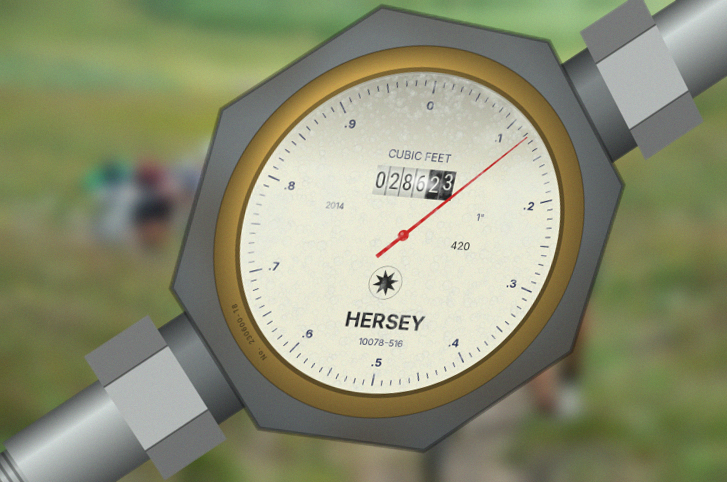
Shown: 28623.12 ft³
